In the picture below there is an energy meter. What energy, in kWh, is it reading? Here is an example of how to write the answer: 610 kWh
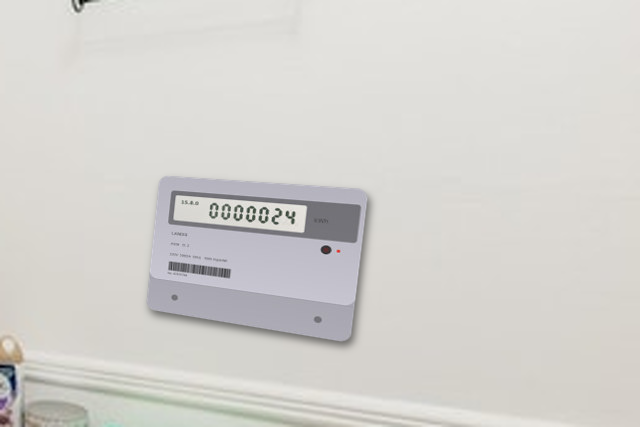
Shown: 24 kWh
